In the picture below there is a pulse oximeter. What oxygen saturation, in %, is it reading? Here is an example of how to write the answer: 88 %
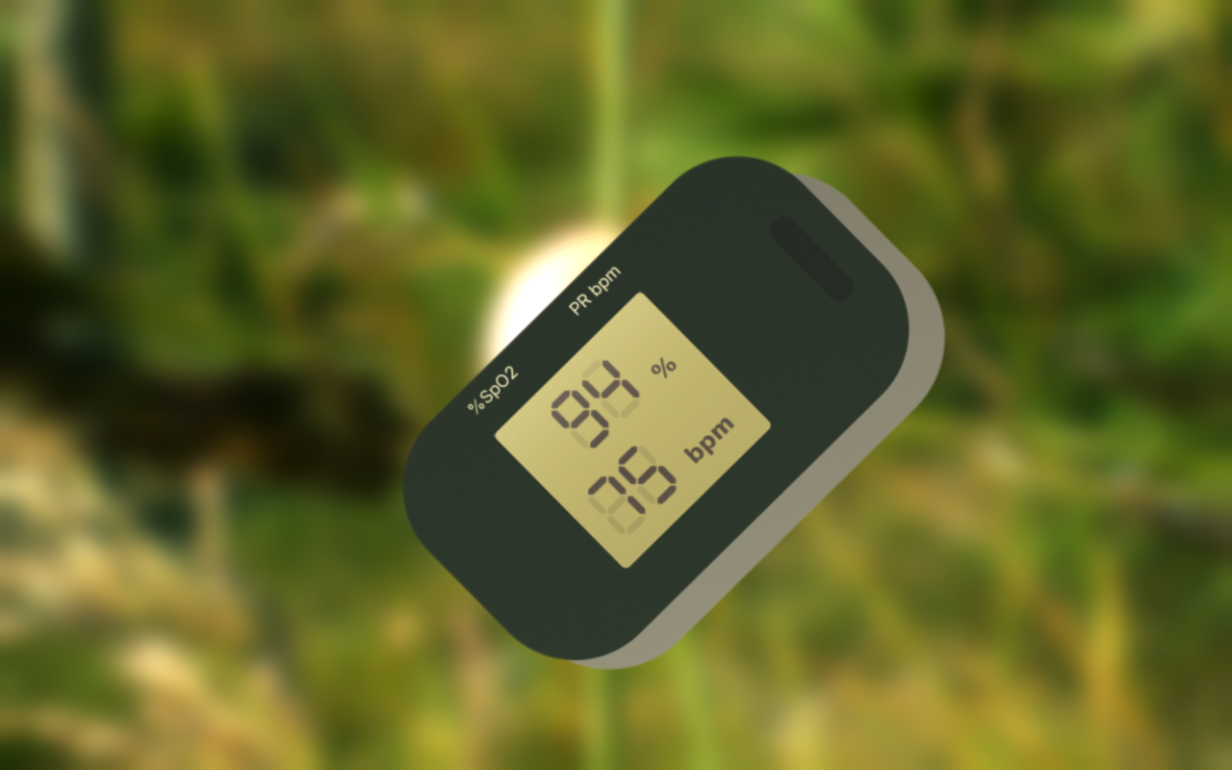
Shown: 94 %
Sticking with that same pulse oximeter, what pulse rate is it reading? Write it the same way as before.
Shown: 75 bpm
